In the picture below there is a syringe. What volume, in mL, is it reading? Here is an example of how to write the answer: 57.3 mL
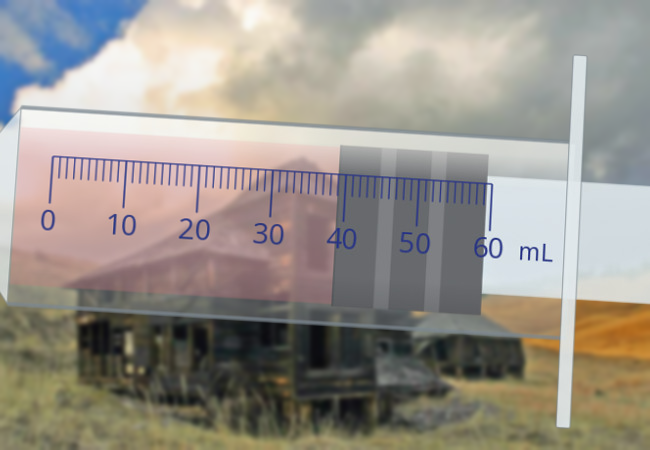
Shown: 39 mL
